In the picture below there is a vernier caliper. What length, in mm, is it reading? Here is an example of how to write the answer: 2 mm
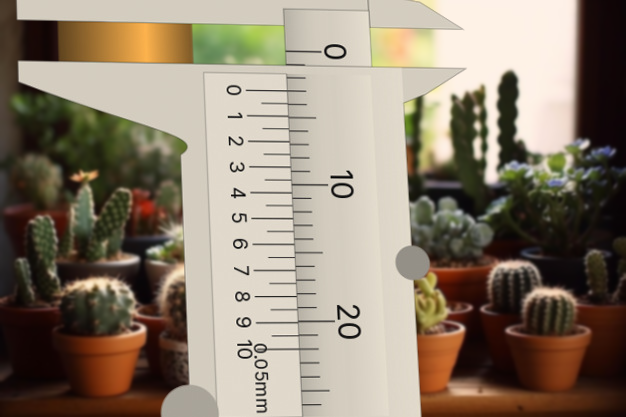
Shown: 3.0 mm
